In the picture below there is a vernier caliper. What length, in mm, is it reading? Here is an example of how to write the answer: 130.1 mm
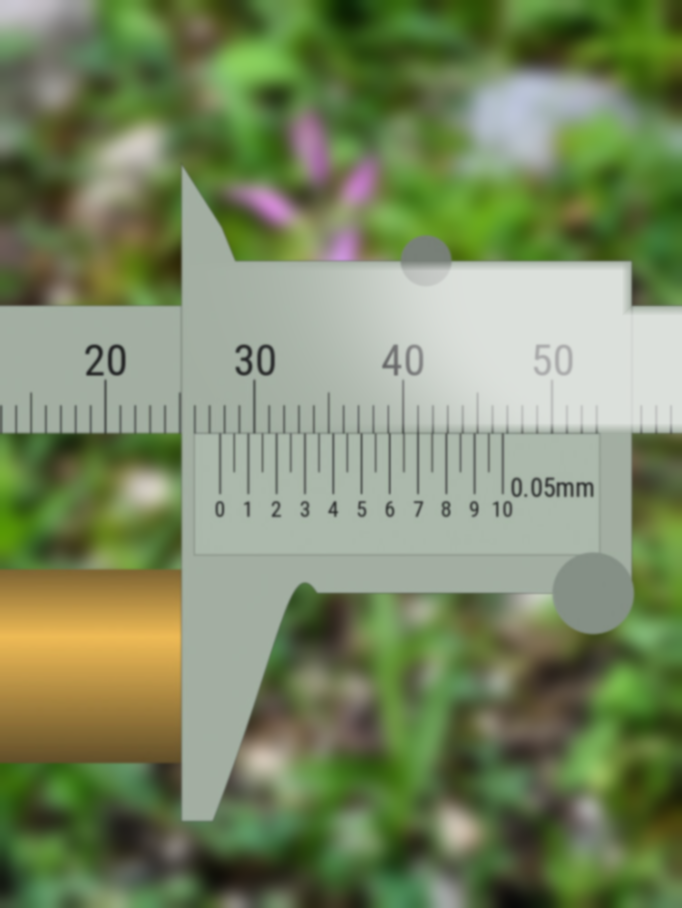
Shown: 27.7 mm
